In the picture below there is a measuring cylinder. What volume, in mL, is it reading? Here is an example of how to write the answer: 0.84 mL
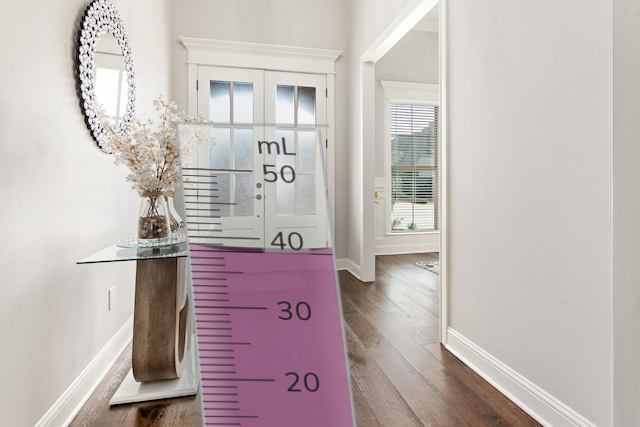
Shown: 38 mL
